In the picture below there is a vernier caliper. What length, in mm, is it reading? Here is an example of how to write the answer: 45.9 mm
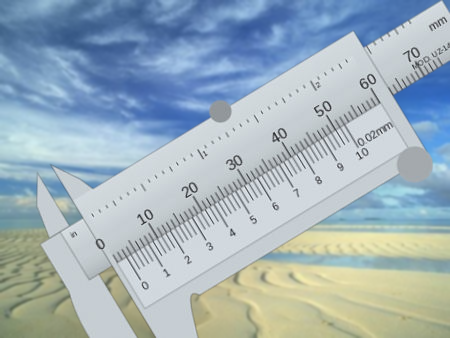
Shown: 3.0 mm
